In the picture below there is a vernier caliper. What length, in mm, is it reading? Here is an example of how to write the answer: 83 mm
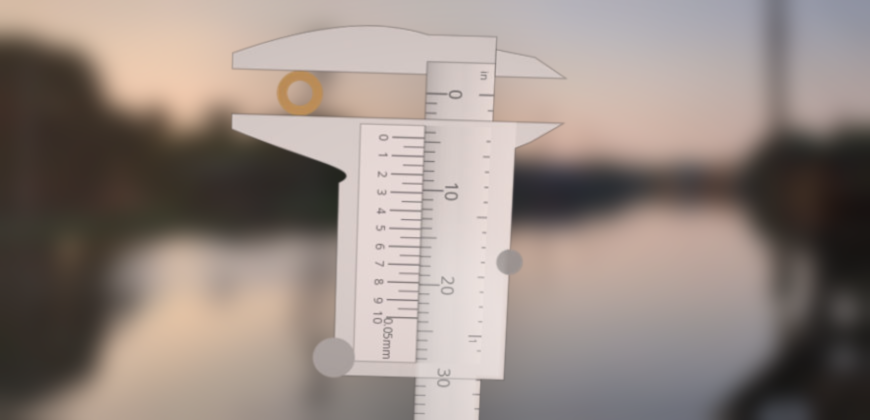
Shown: 4.6 mm
